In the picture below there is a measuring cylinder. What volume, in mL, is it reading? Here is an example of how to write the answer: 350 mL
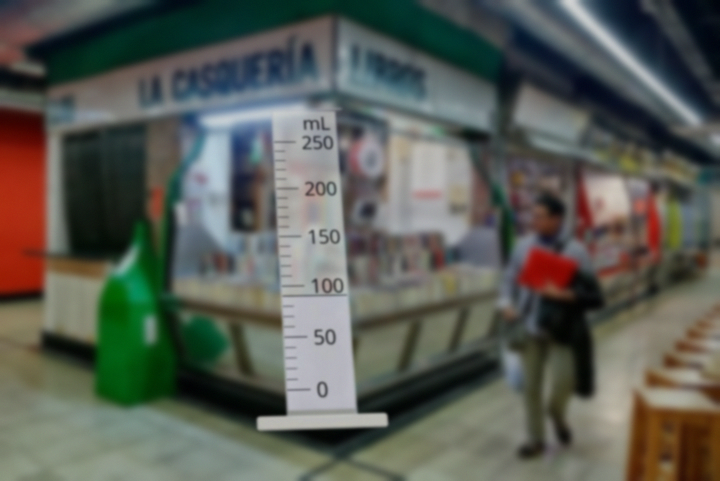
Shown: 90 mL
